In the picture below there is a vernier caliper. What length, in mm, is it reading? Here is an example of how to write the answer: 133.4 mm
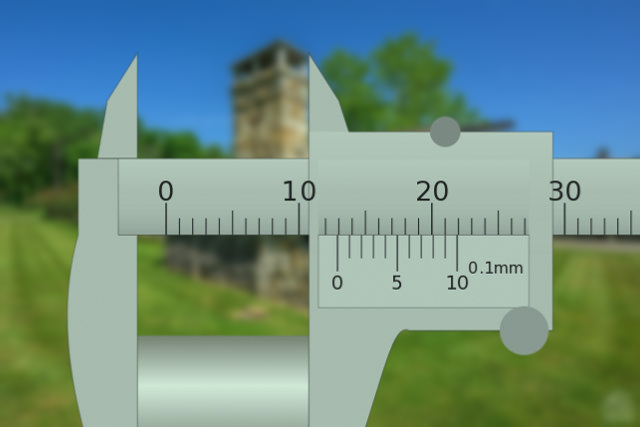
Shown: 12.9 mm
